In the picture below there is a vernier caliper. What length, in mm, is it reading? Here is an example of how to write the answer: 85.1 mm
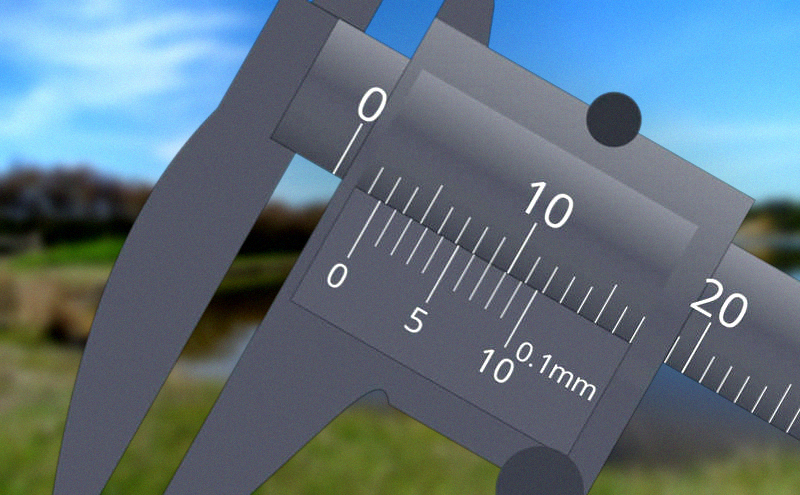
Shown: 2.7 mm
